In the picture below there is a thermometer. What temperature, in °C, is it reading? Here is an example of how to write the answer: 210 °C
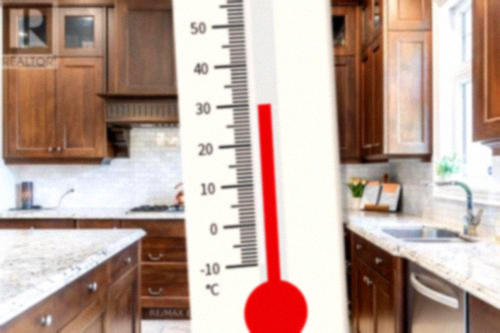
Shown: 30 °C
